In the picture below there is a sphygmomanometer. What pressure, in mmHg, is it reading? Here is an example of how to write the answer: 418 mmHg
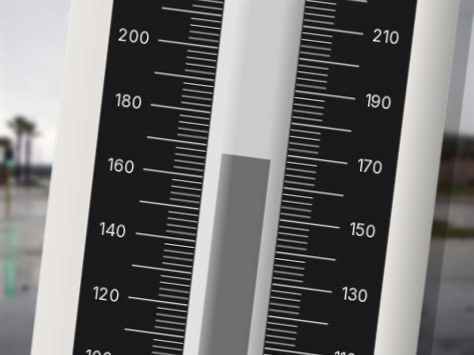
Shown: 168 mmHg
